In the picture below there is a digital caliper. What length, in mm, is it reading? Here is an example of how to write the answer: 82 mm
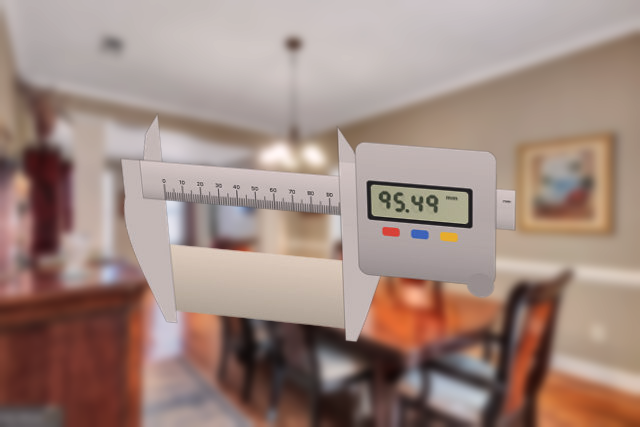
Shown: 95.49 mm
